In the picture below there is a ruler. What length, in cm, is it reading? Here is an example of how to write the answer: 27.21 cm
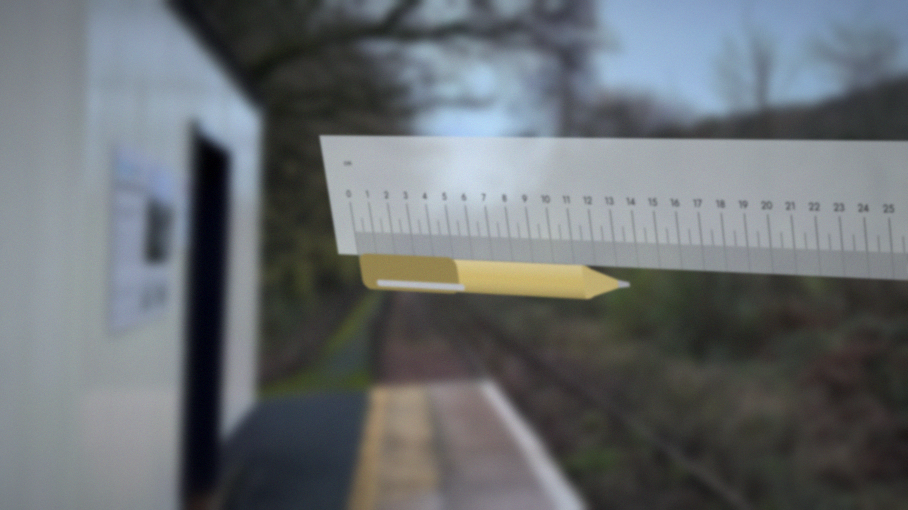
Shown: 13.5 cm
